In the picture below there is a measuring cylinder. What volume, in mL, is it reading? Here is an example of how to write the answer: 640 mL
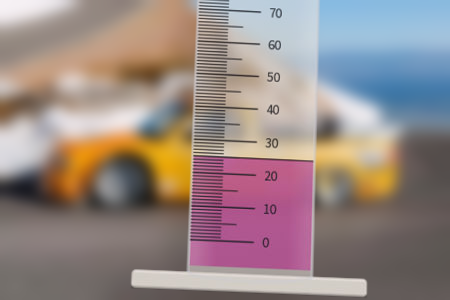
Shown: 25 mL
